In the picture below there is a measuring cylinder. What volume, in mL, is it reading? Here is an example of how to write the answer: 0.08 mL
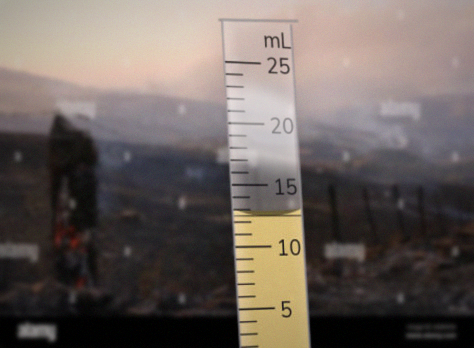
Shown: 12.5 mL
